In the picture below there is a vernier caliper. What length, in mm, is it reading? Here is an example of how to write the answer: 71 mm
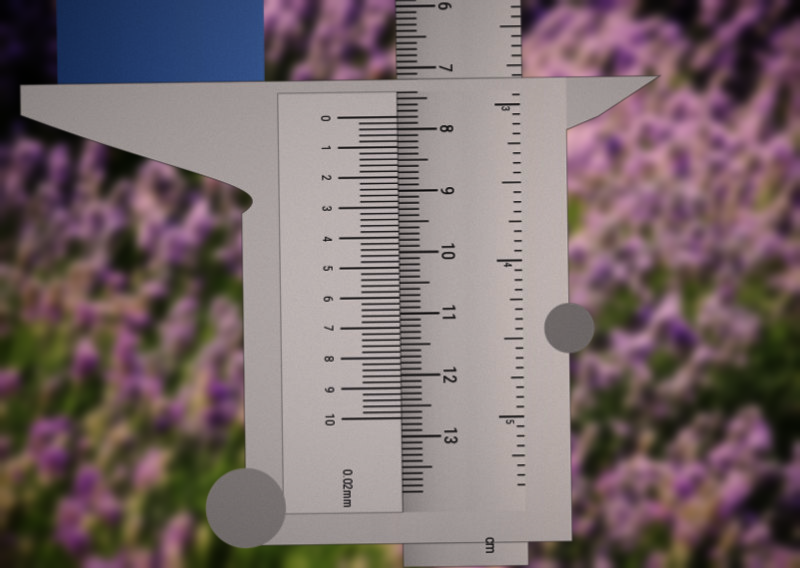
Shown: 78.0 mm
